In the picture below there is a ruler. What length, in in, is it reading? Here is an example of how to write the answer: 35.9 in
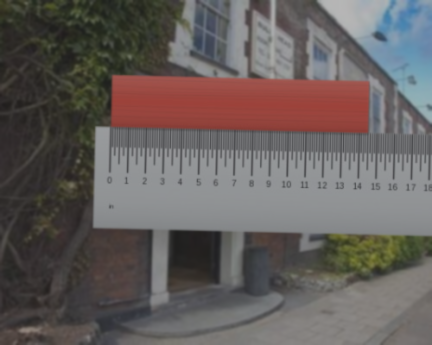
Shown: 14.5 in
